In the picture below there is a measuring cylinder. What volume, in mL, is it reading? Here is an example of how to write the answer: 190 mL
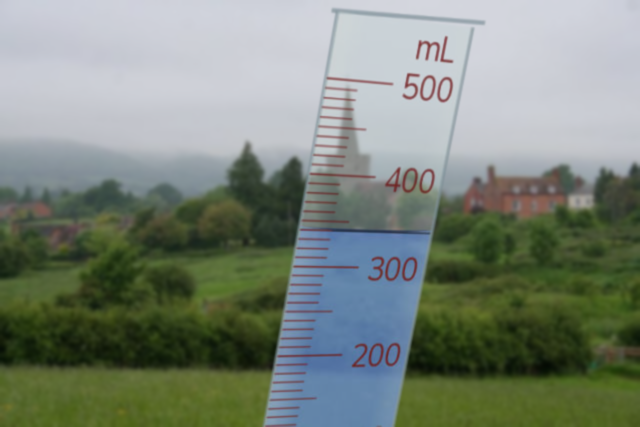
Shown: 340 mL
